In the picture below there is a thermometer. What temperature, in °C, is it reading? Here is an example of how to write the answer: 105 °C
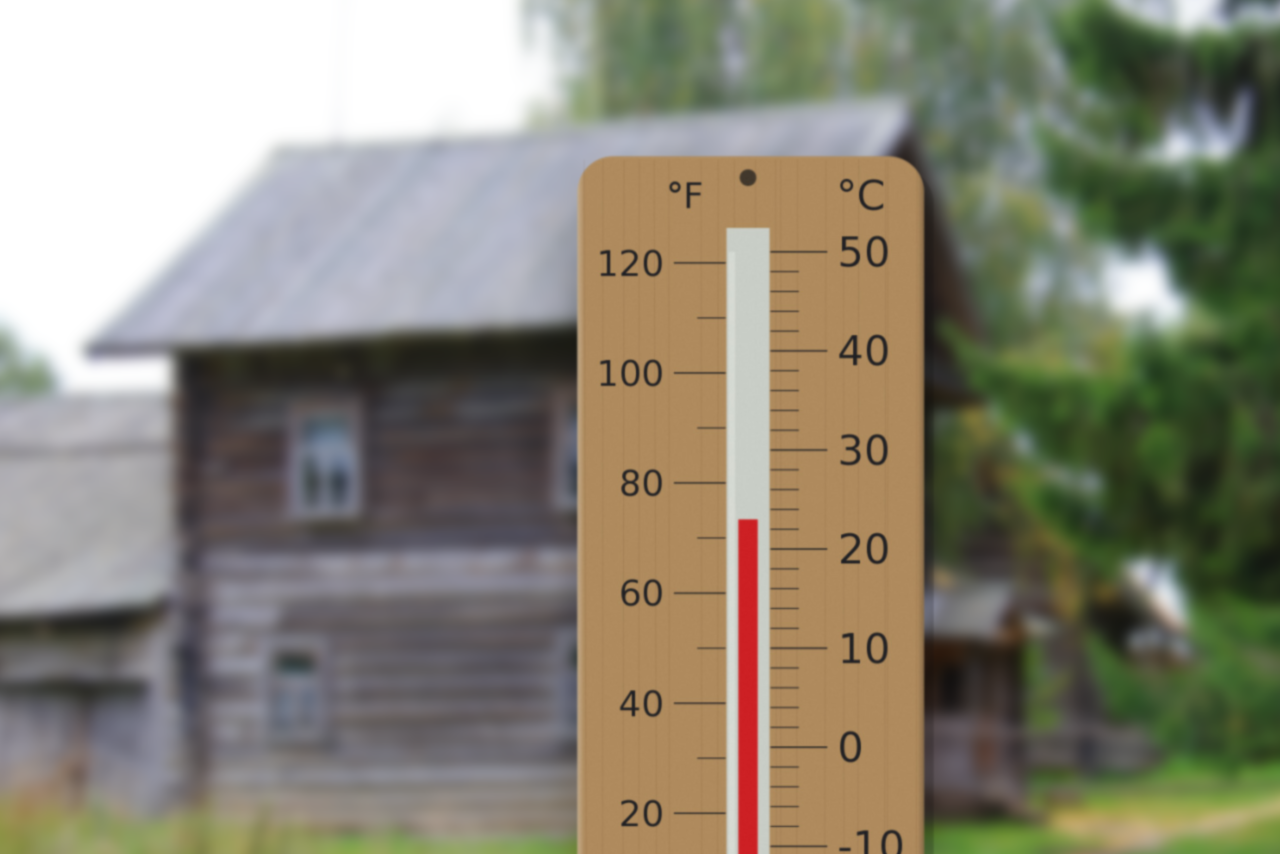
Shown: 23 °C
